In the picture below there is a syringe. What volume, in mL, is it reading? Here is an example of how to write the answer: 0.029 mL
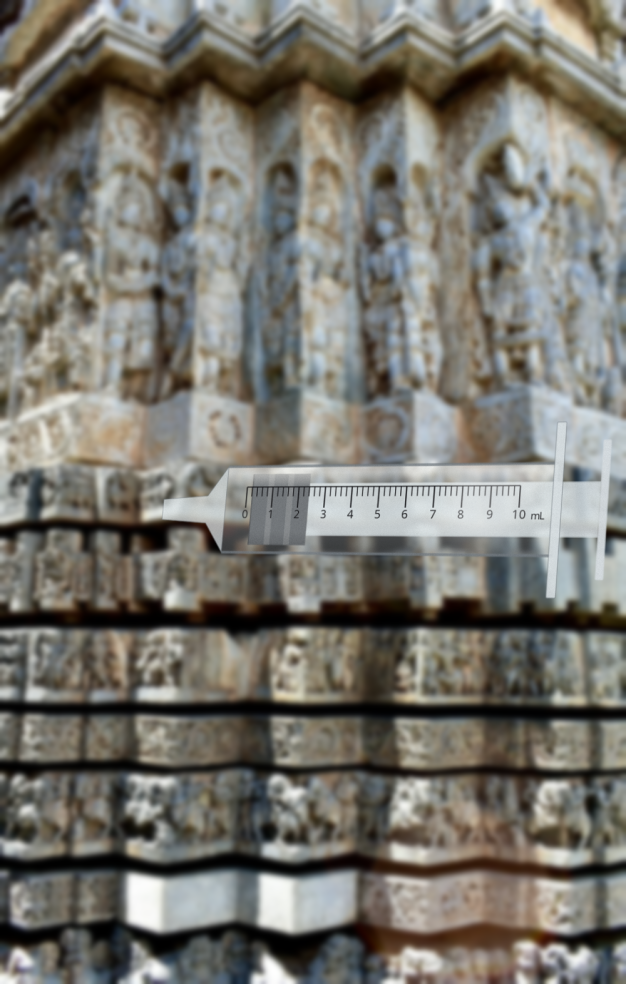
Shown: 0.2 mL
